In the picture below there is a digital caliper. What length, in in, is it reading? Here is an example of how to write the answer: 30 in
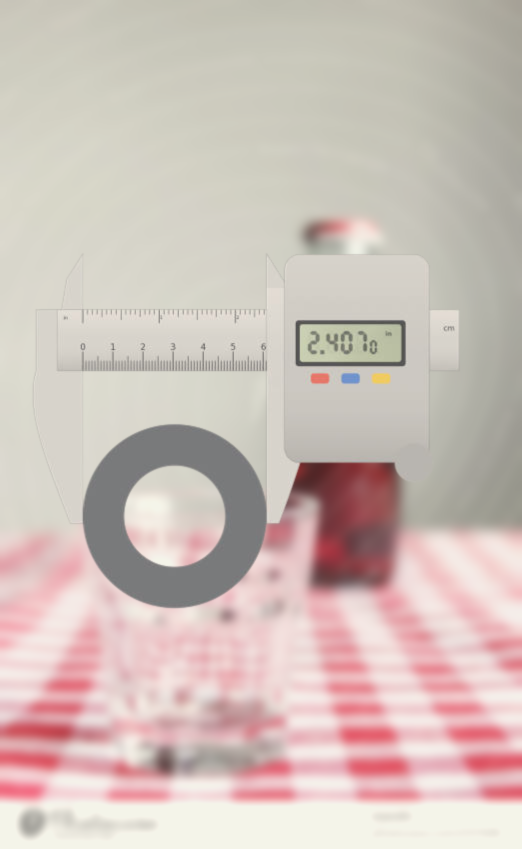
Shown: 2.4070 in
